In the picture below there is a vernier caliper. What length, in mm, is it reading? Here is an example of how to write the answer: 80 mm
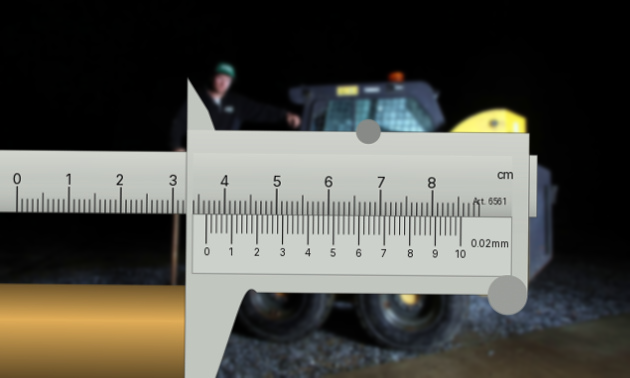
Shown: 36.5 mm
